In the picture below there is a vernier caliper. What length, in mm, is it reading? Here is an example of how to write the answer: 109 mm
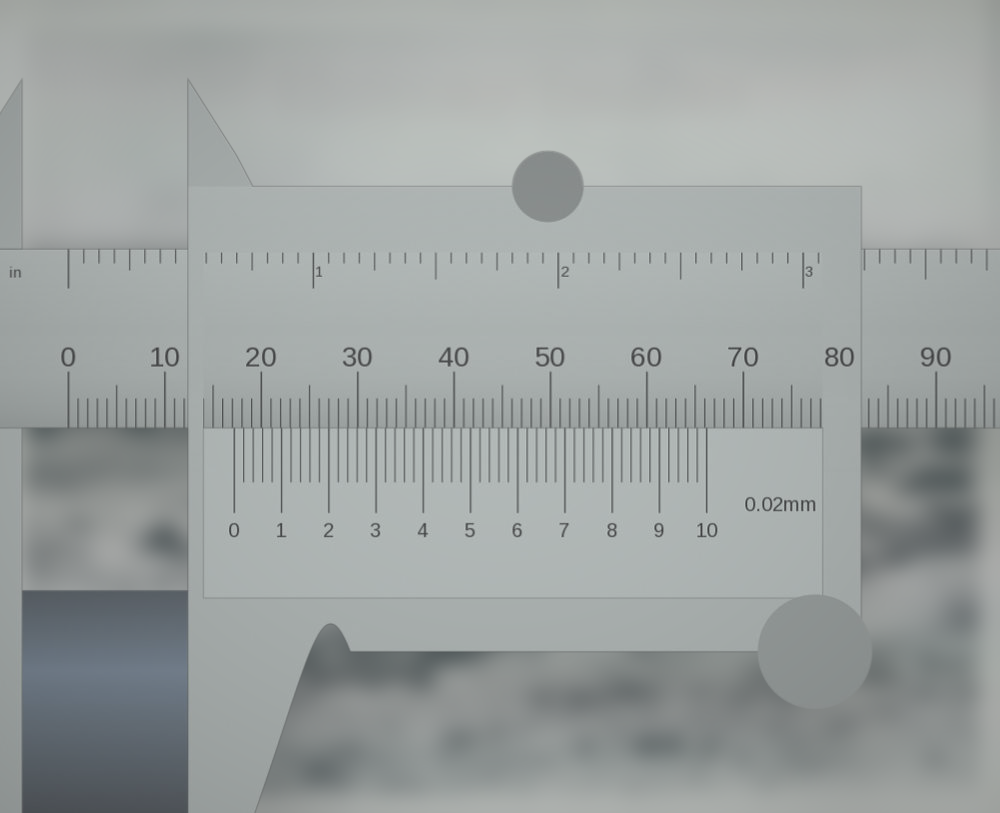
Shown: 17.2 mm
